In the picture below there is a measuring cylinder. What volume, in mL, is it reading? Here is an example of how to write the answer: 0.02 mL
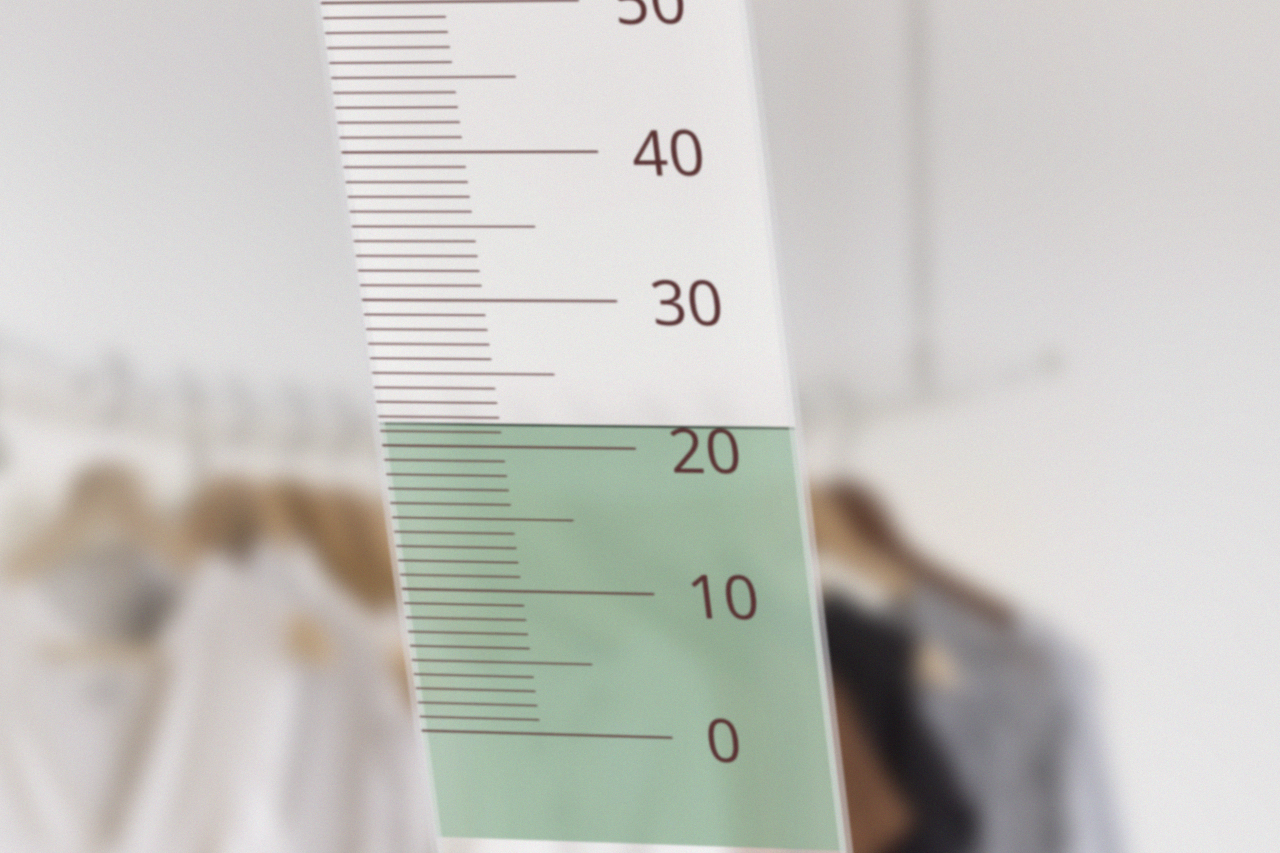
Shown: 21.5 mL
